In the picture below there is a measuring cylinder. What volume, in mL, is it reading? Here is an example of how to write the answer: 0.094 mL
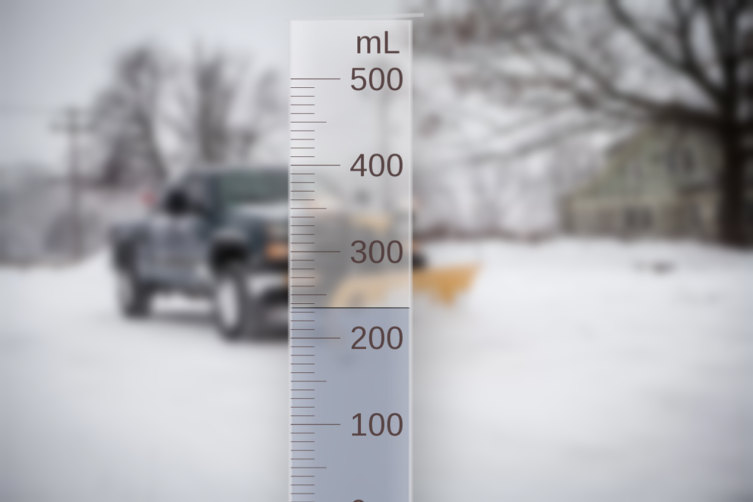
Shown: 235 mL
